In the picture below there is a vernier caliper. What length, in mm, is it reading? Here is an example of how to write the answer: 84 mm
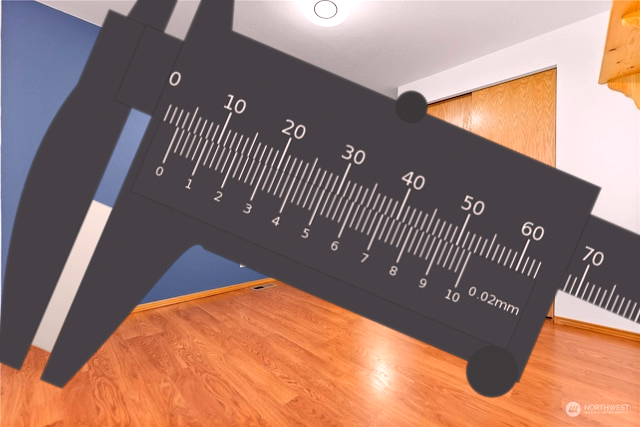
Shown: 3.4 mm
